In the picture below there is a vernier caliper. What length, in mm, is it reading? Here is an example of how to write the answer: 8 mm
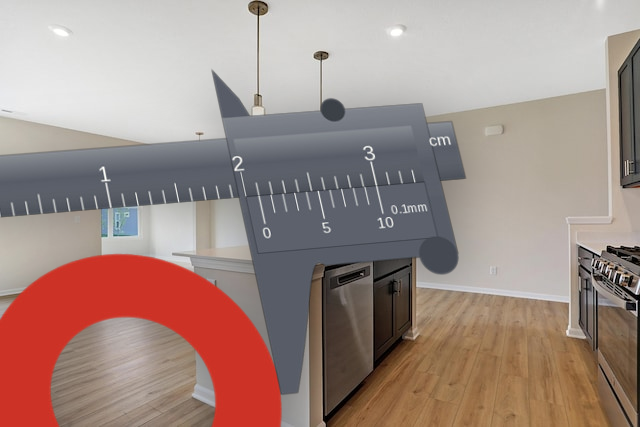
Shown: 21.0 mm
